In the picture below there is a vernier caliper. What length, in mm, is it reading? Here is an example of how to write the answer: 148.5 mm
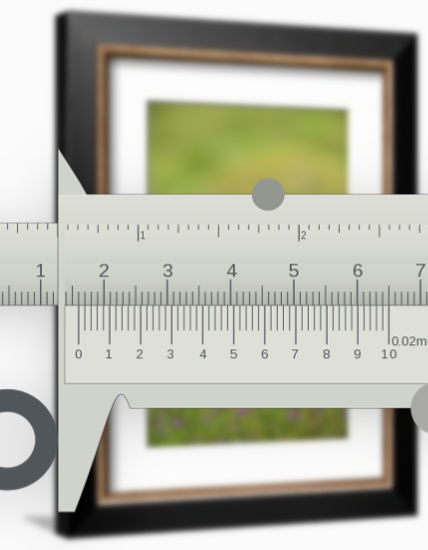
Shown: 16.0 mm
